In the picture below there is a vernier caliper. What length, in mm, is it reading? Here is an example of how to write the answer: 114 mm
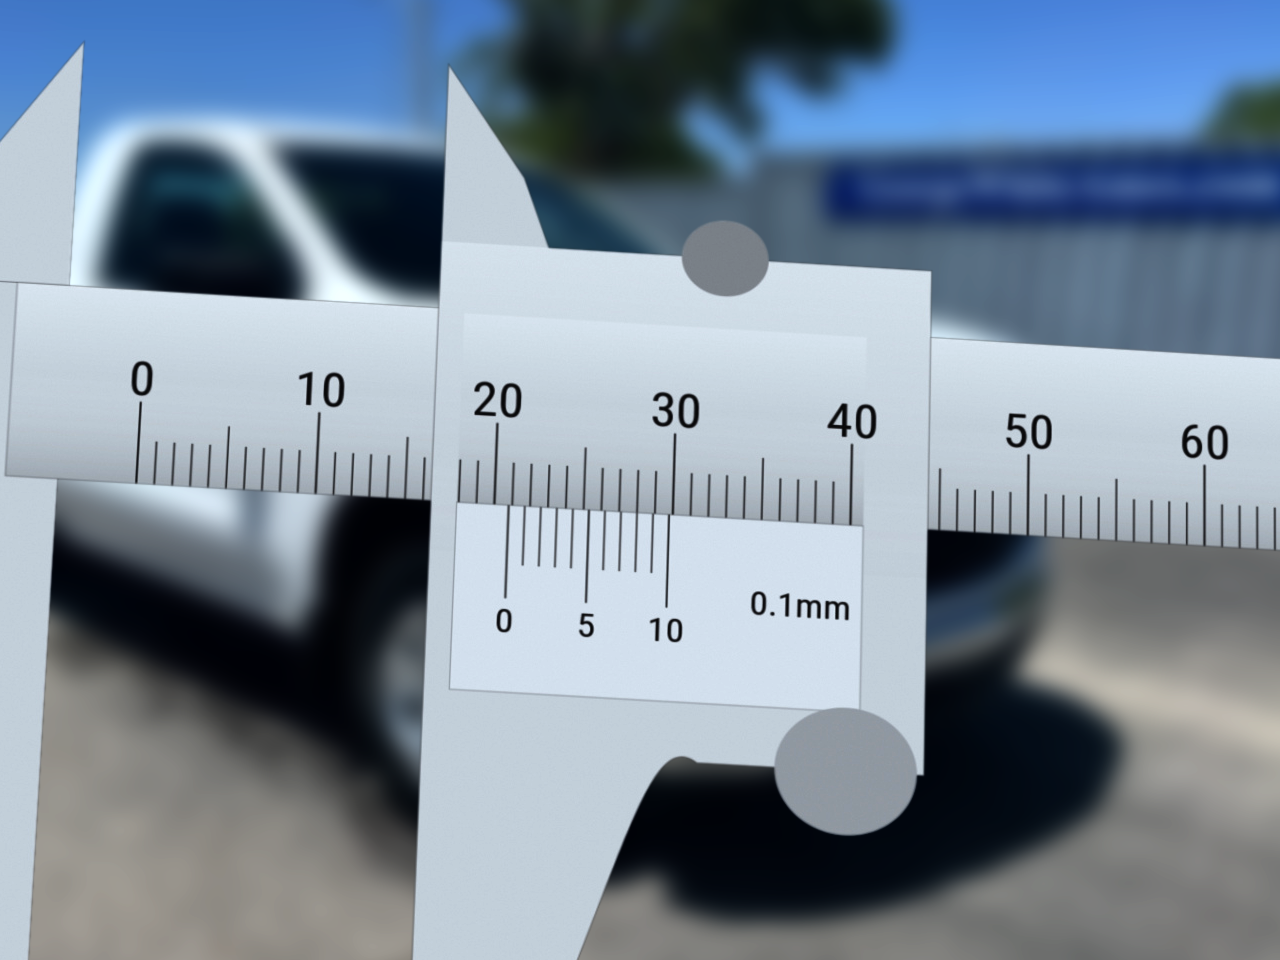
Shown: 20.8 mm
